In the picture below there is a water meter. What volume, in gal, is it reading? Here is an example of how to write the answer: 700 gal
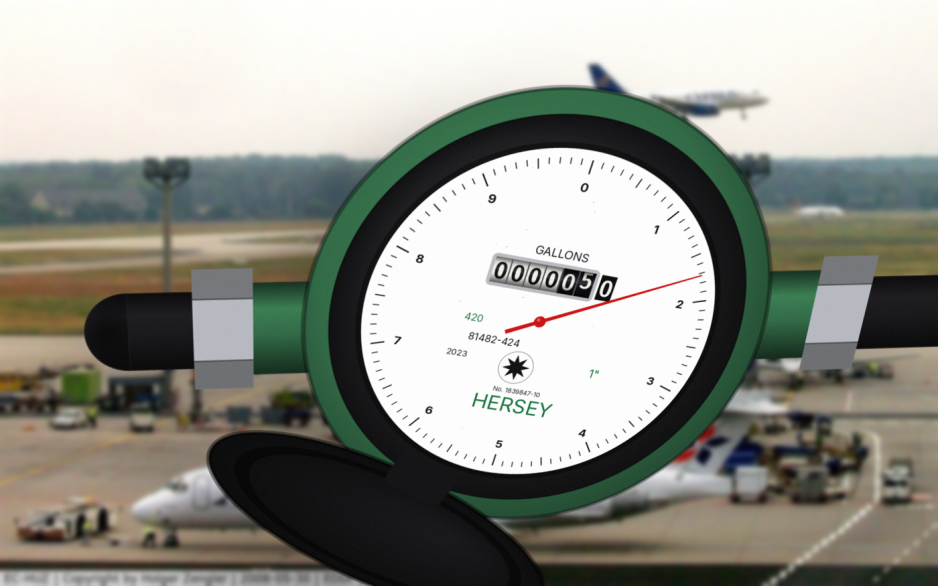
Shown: 51.7 gal
